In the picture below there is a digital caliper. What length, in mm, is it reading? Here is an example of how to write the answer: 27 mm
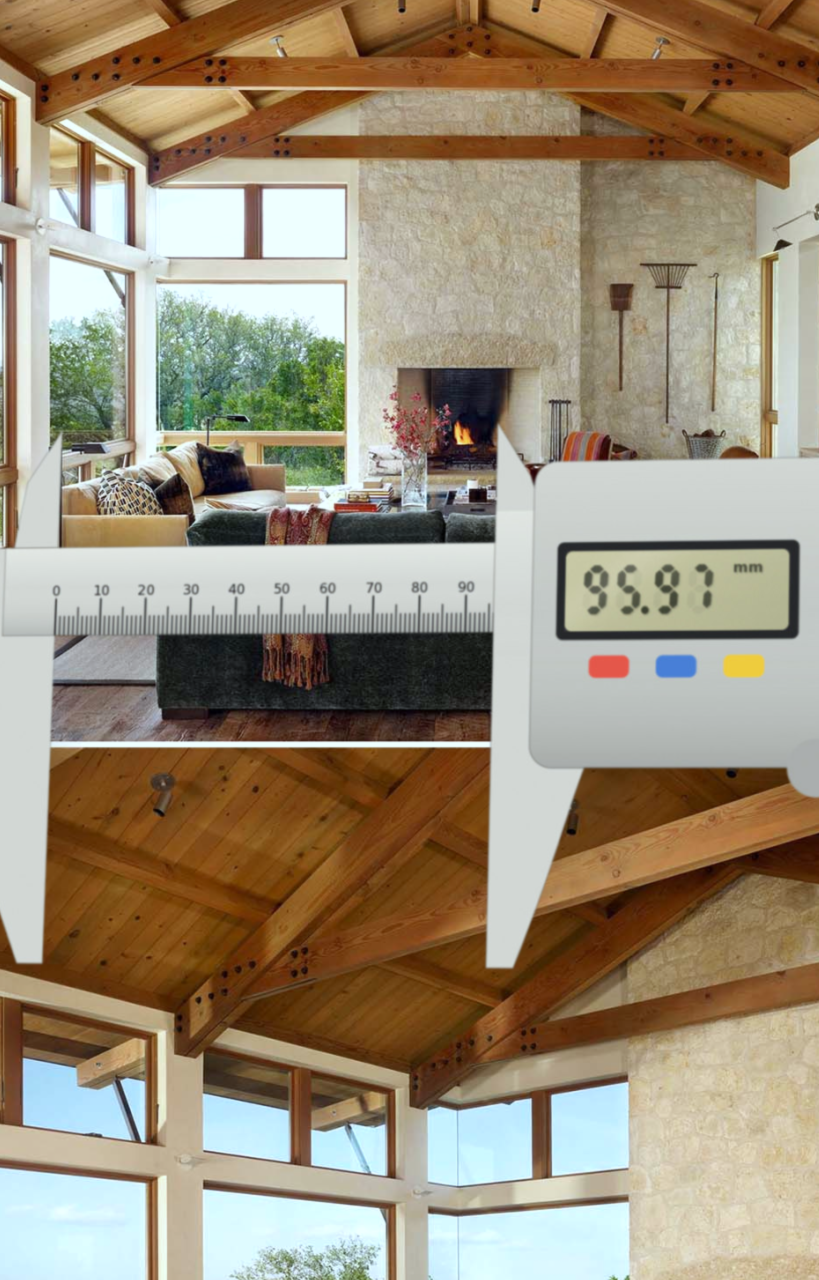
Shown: 95.97 mm
